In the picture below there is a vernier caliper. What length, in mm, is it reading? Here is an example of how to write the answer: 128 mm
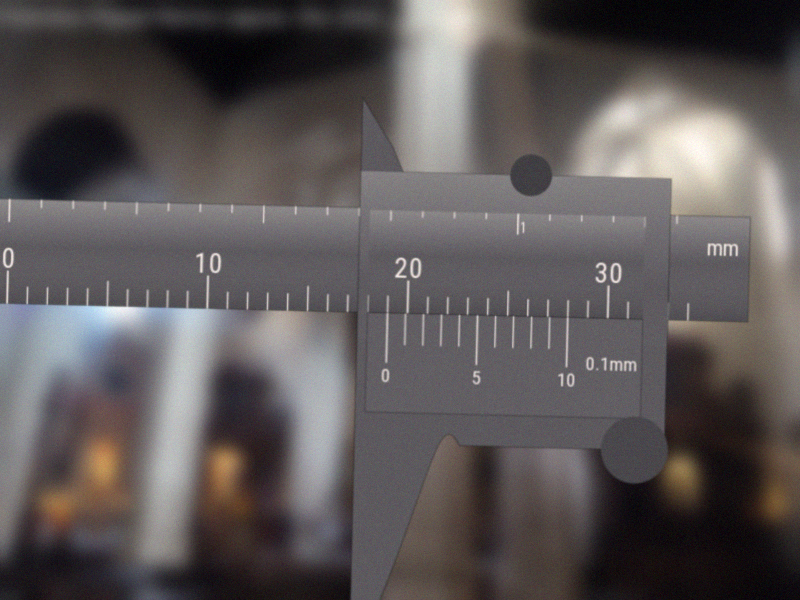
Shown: 19.0 mm
